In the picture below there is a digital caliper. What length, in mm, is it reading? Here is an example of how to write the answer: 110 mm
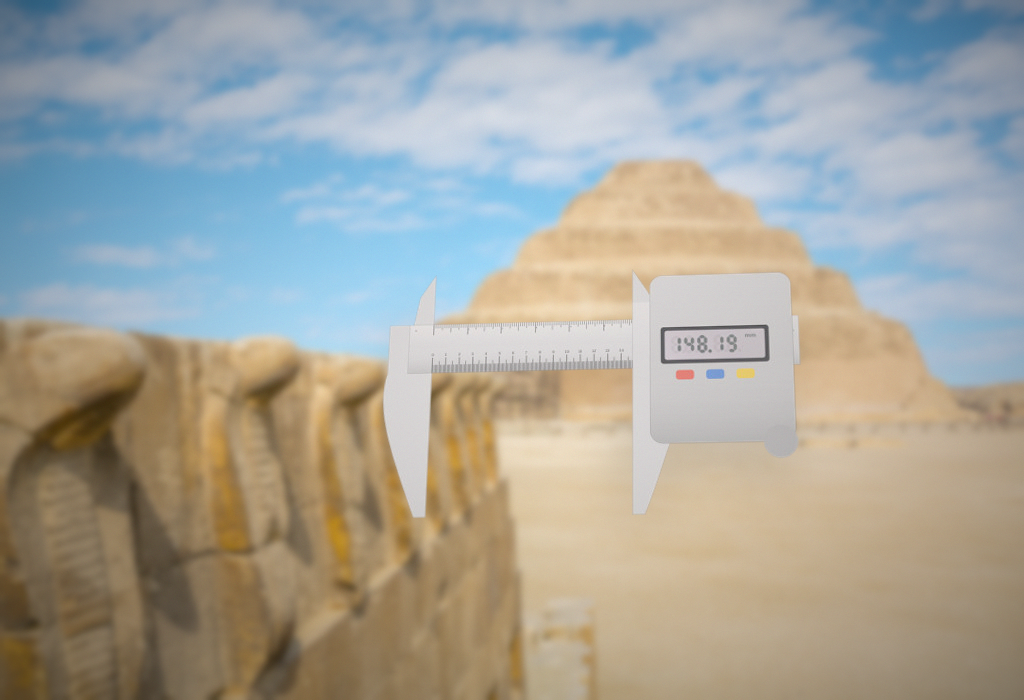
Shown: 148.19 mm
